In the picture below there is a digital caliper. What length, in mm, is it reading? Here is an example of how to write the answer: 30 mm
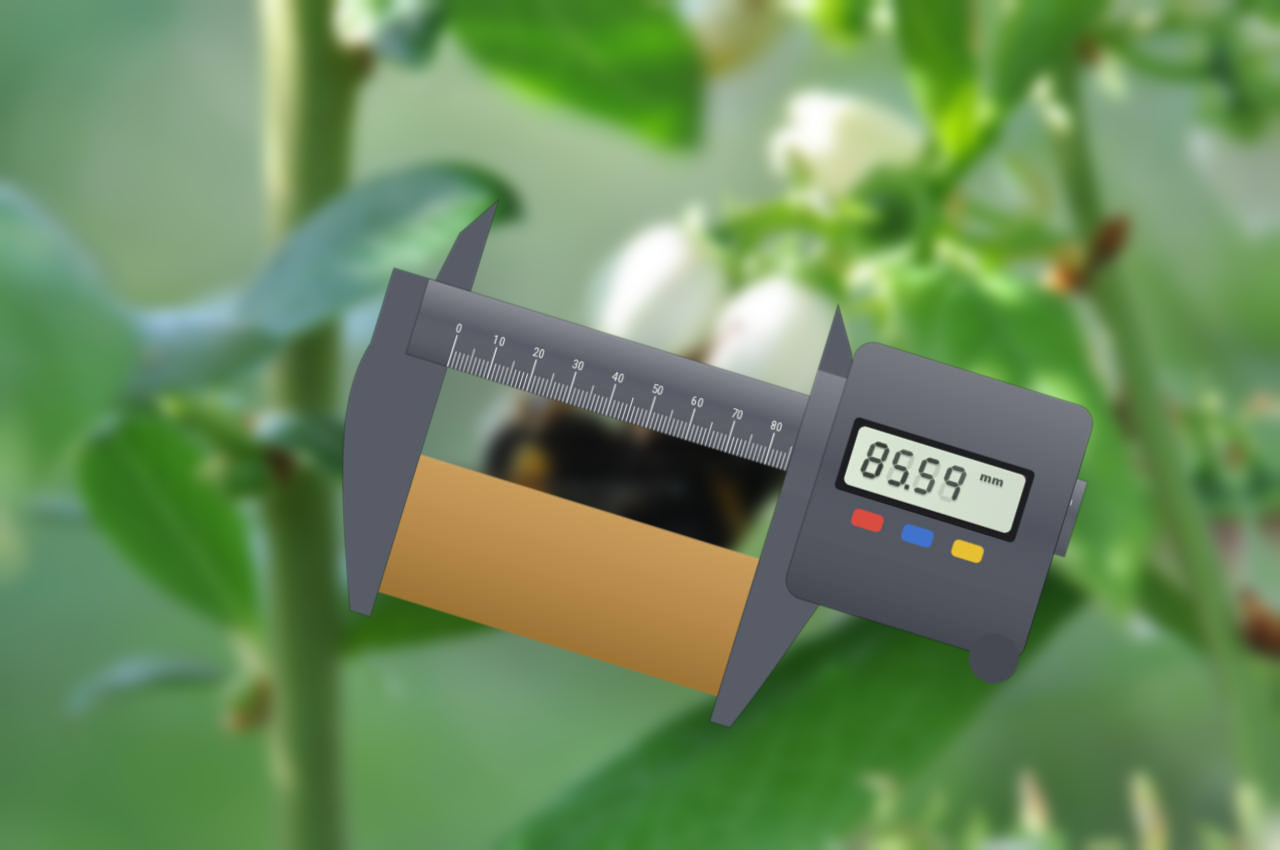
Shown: 85.59 mm
